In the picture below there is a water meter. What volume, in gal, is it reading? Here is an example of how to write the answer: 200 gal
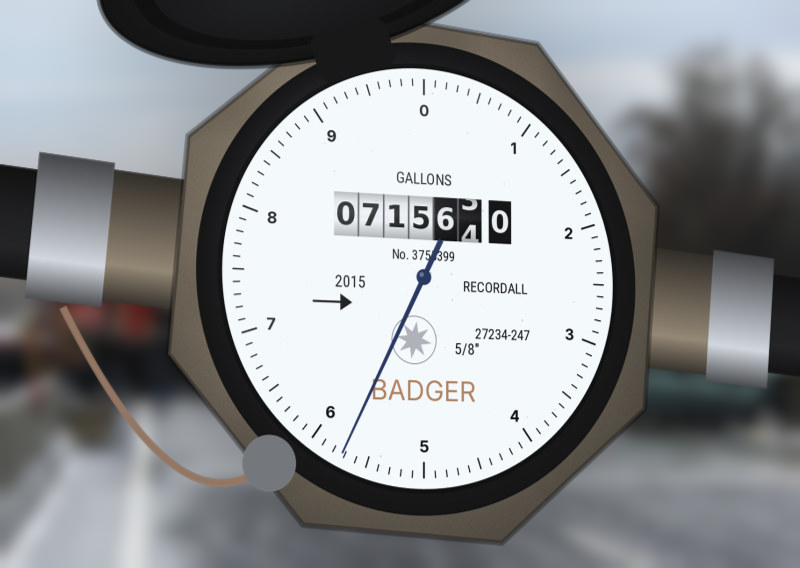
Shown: 715635.7 gal
